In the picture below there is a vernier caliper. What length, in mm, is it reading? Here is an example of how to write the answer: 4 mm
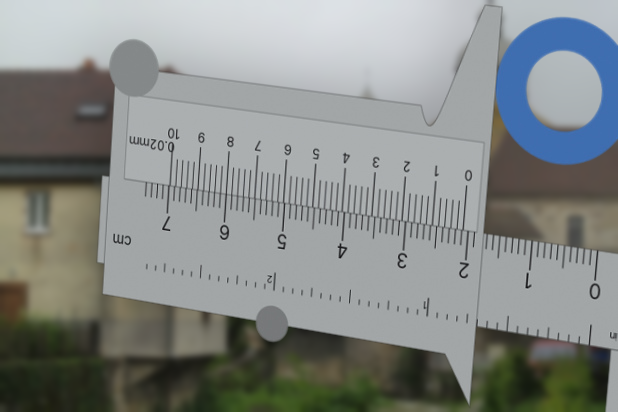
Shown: 20.8 mm
